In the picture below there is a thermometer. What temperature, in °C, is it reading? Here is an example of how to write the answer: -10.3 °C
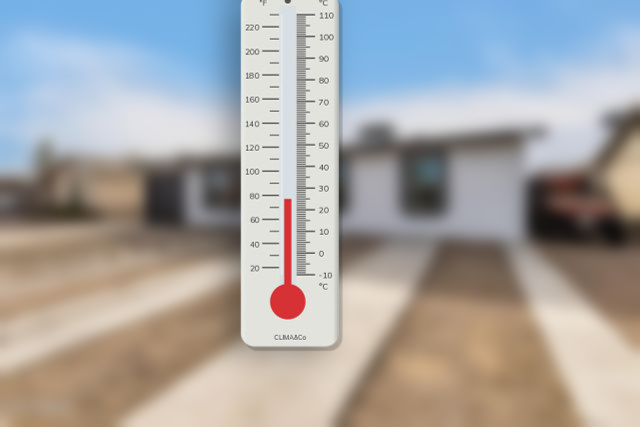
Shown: 25 °C
